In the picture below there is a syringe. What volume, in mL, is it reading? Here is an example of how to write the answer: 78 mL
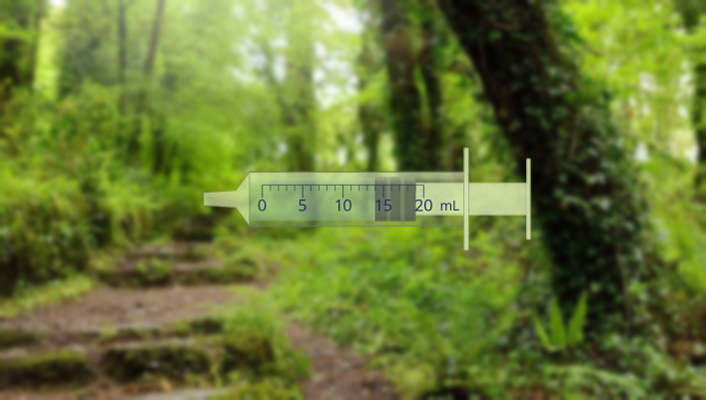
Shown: 14 mL
